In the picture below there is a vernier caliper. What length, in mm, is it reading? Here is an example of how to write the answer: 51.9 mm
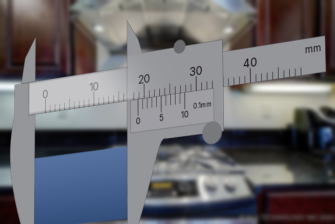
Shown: 18.8 mm
